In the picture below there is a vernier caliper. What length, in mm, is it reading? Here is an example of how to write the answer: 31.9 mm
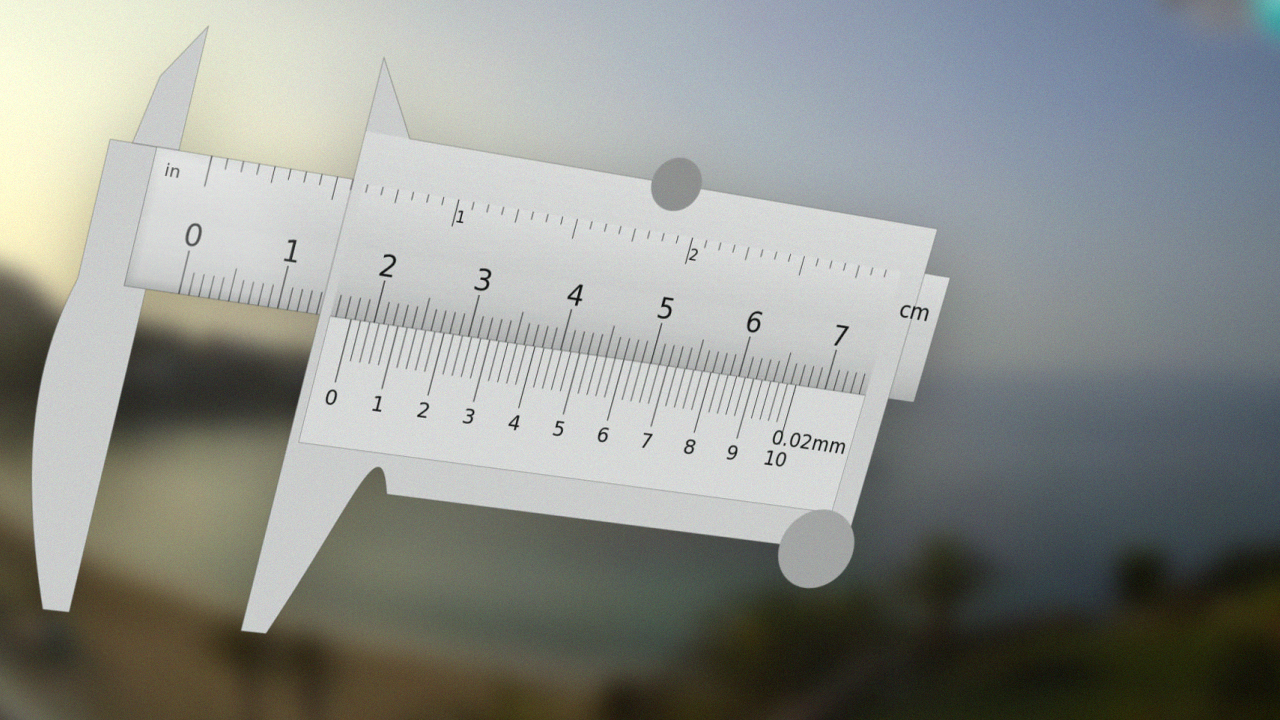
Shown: 17.6 mm
